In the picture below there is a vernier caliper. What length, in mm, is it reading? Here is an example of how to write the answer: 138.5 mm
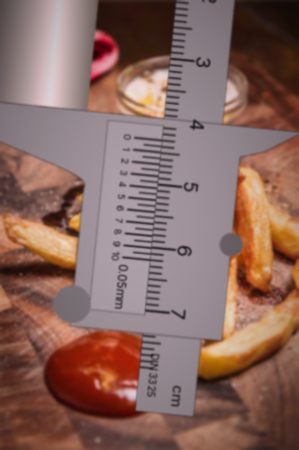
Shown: 43.0 mm
